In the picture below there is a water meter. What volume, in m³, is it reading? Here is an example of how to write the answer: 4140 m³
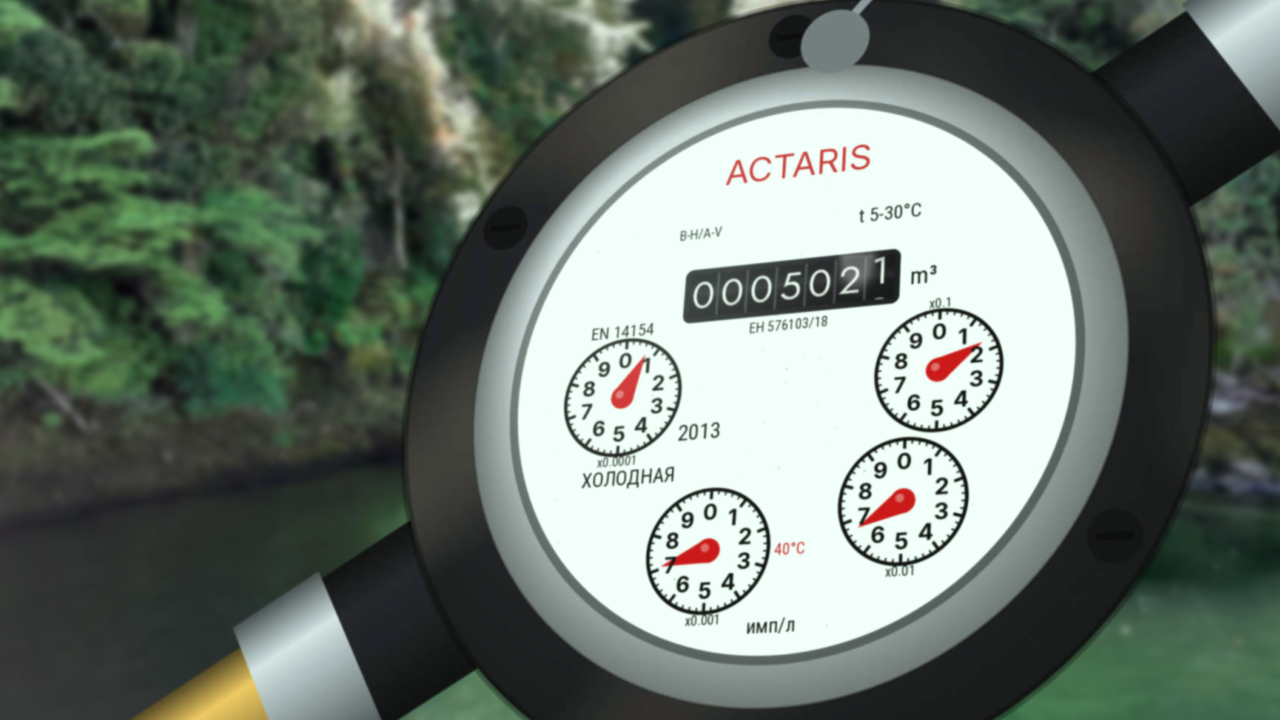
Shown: 5021.1670 m³
